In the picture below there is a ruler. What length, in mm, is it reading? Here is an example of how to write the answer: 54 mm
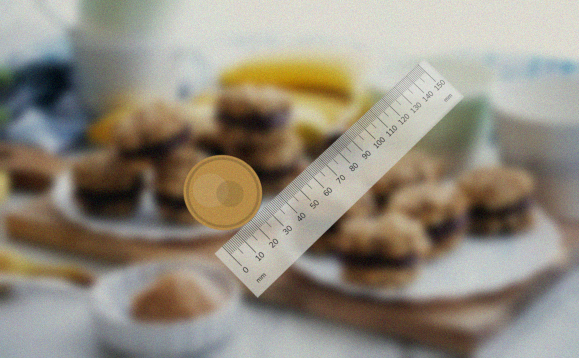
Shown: 40 mm
